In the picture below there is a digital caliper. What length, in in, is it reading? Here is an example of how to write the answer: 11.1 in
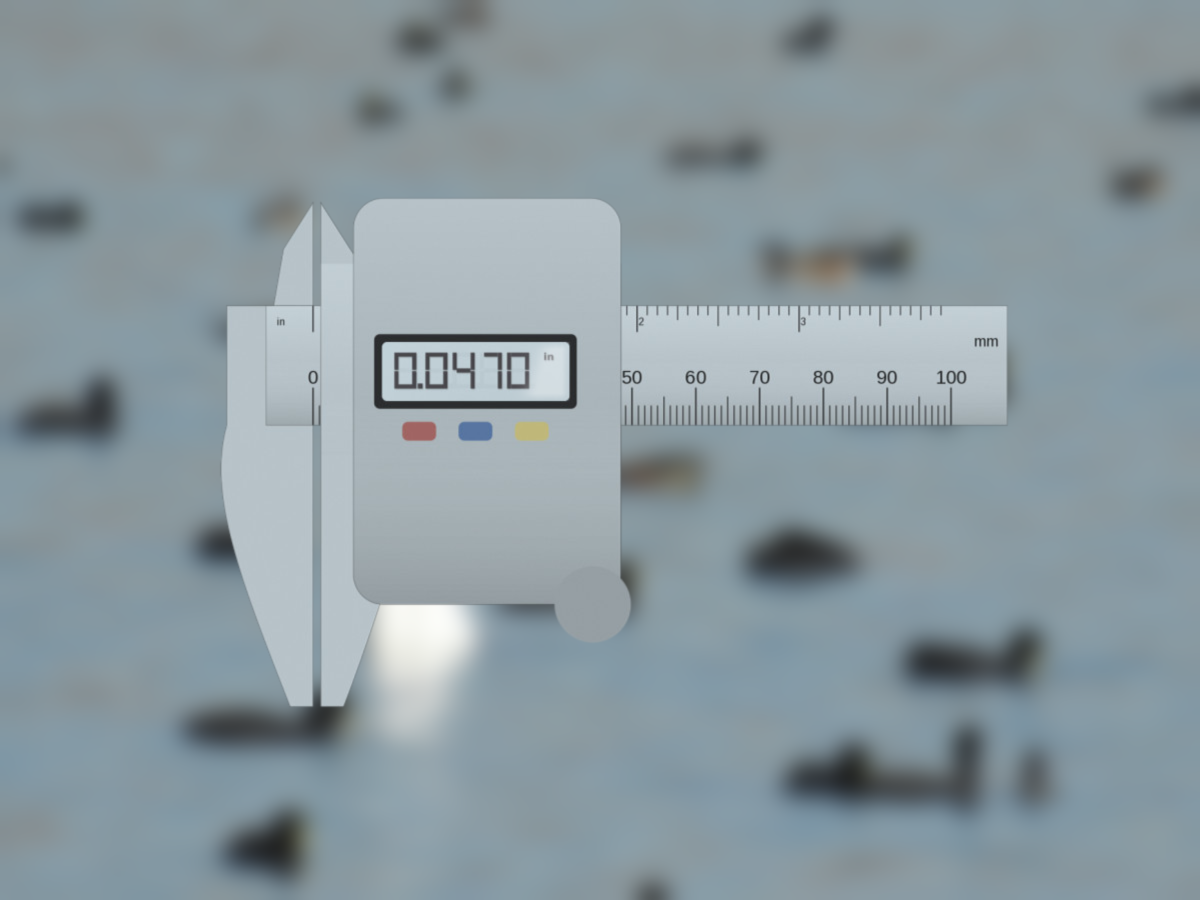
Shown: 0.0470 in
